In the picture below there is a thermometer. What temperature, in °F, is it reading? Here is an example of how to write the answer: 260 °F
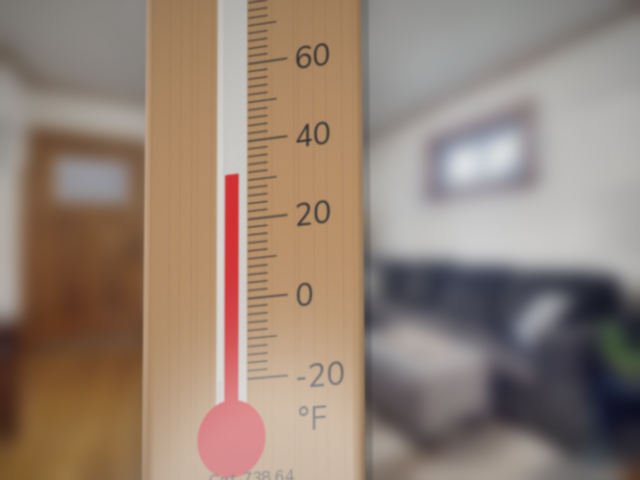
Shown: 32 °F
